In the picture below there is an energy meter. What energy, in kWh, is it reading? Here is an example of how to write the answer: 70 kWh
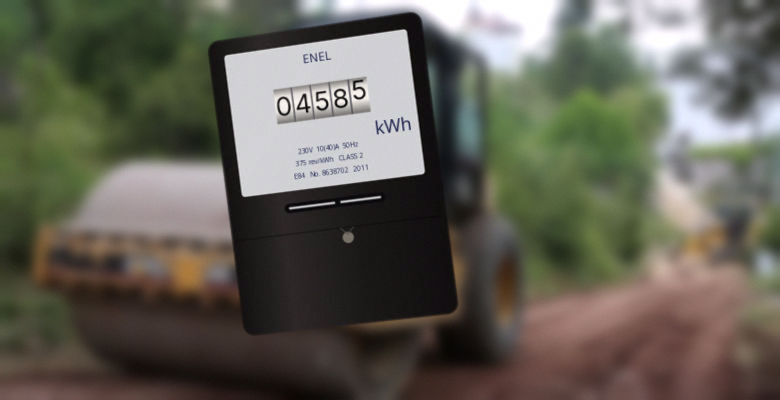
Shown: 4585 kWh
